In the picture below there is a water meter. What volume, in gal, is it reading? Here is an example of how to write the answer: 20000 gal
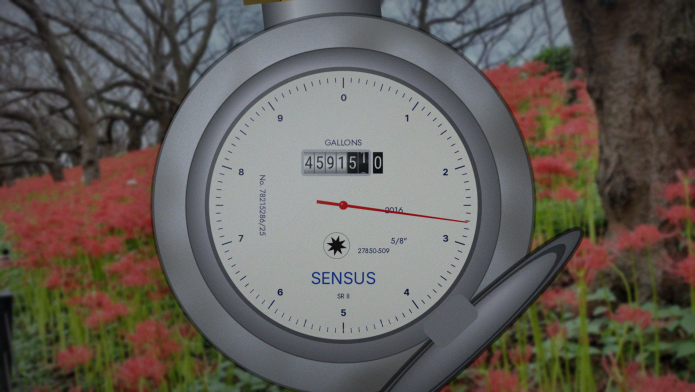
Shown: 4591512.7 gal
